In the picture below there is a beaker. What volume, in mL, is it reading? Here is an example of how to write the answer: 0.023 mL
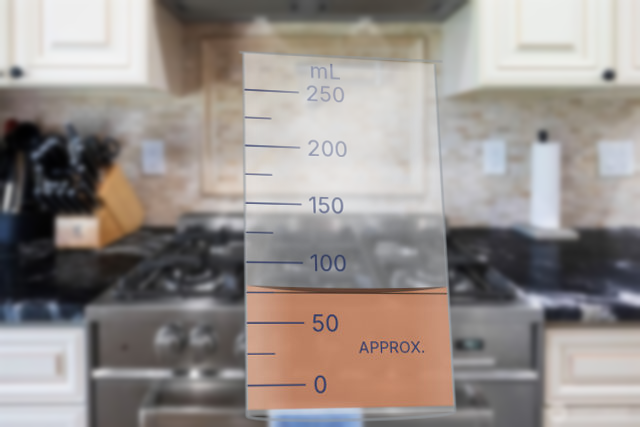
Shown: 75 mL
